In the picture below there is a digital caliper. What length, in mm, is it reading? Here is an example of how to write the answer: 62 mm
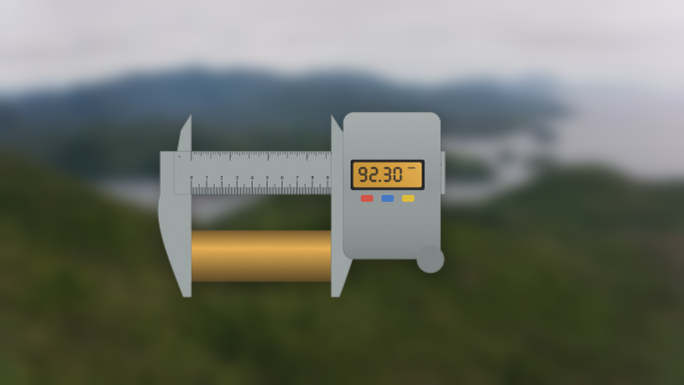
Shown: 92.30 mm
